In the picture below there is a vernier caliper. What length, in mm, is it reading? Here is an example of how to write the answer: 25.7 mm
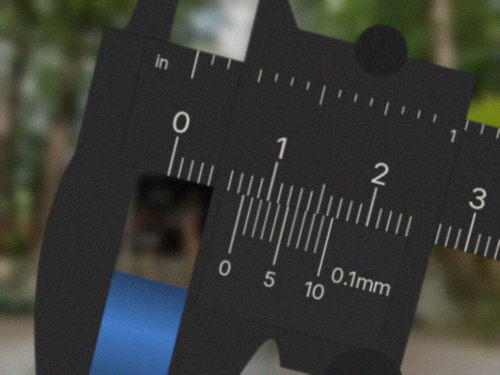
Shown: 7.6 mm
